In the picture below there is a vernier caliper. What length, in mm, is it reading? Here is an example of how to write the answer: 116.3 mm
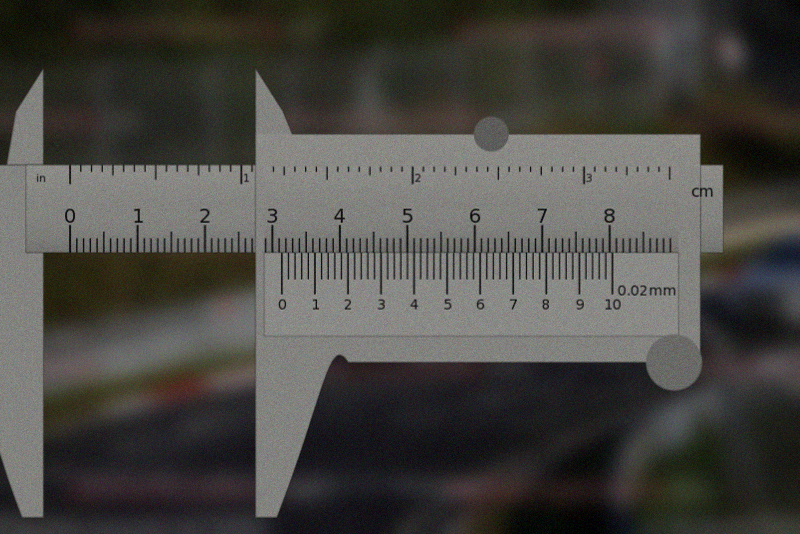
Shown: 31.4 mm
